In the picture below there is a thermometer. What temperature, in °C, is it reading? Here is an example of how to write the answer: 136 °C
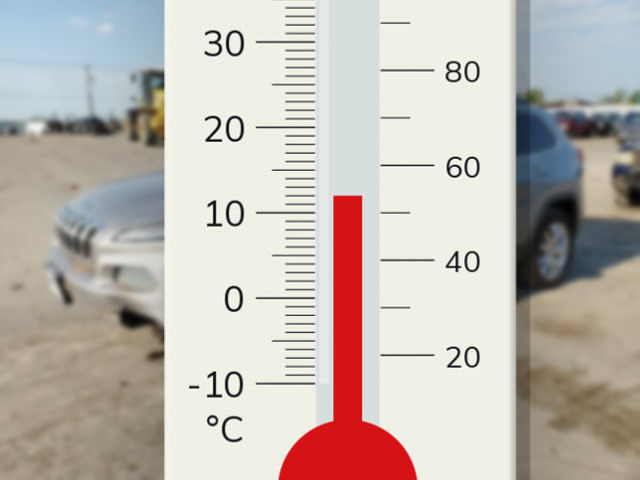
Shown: 12 °C
